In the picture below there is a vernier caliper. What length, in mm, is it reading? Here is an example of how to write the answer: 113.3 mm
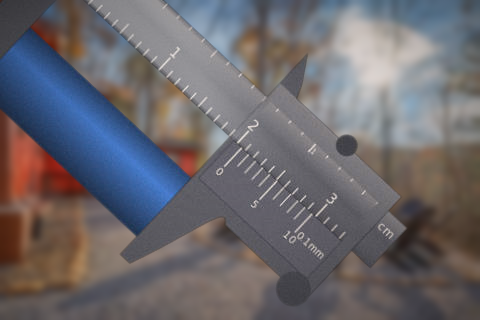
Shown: 20.6 mm
